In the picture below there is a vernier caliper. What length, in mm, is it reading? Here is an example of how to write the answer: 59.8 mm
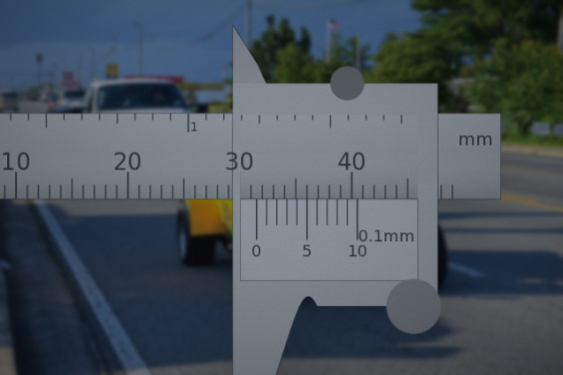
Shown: 31.5 mm
